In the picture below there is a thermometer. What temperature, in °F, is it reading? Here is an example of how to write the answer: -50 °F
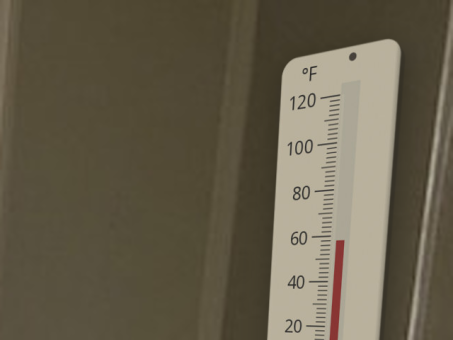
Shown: 58 °F
